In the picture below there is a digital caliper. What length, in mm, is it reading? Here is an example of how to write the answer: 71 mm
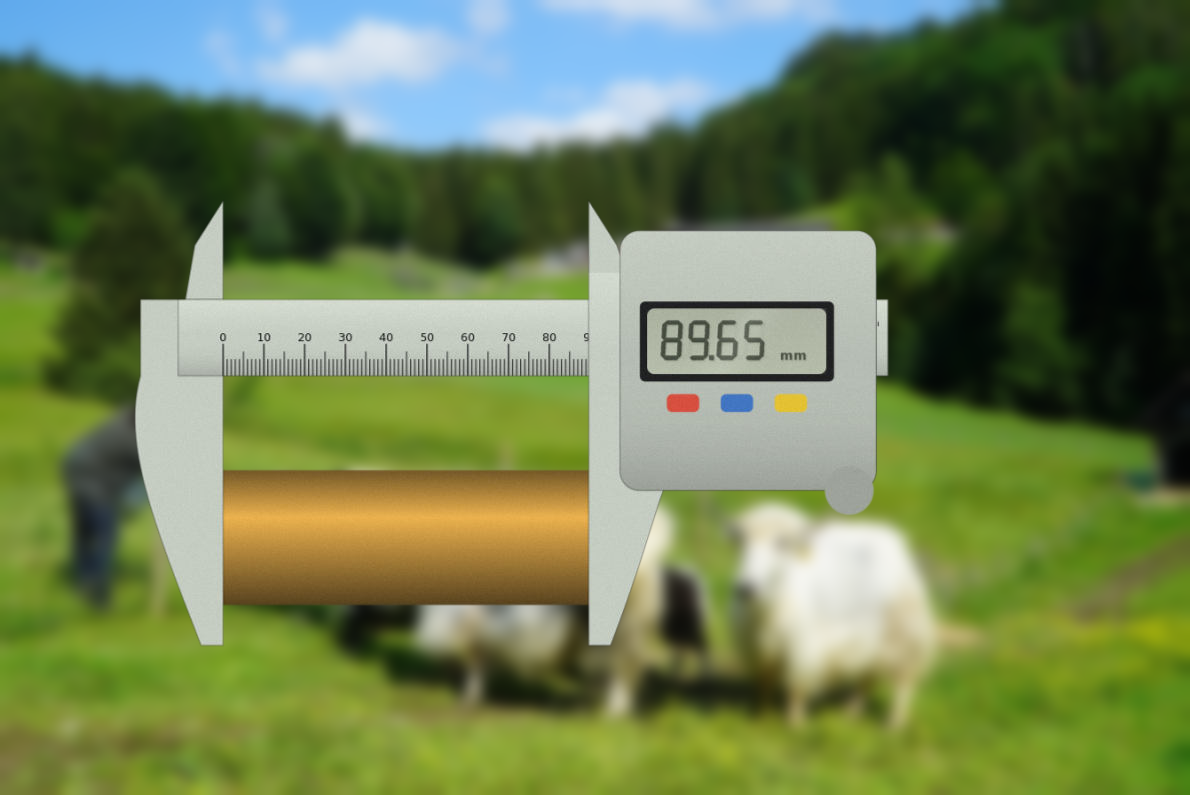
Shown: 89.65 mm
